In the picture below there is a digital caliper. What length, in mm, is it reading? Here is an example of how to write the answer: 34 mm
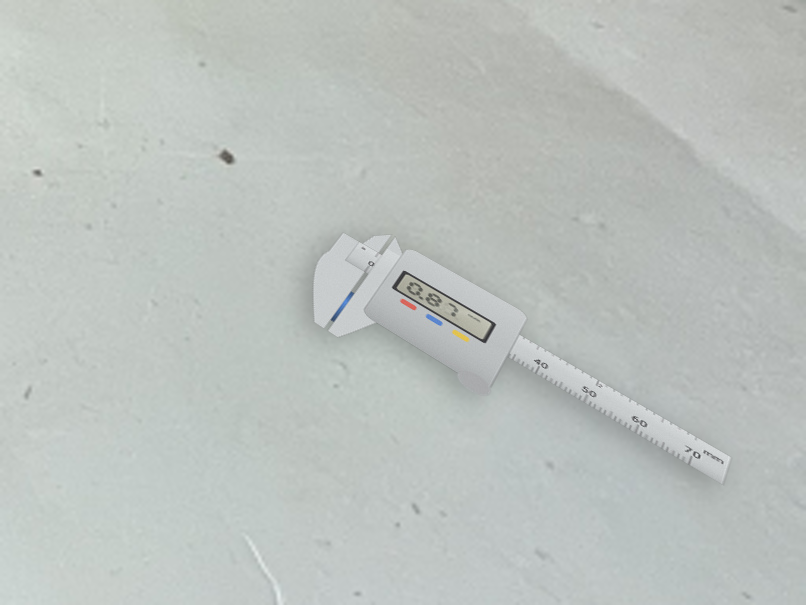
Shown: 0.87 mm
